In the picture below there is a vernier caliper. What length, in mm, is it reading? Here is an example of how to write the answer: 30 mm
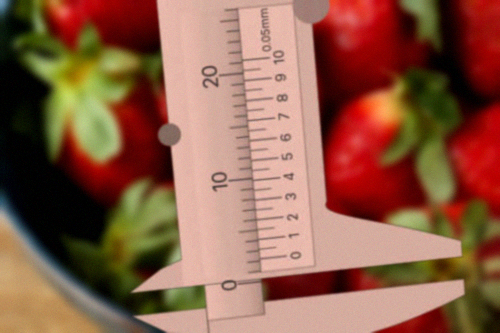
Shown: 2.2 mm
